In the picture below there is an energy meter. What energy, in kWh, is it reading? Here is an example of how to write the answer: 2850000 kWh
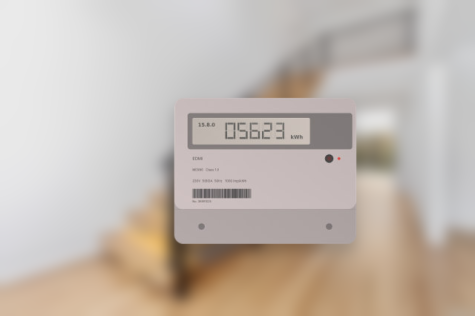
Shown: 5623 kWh
